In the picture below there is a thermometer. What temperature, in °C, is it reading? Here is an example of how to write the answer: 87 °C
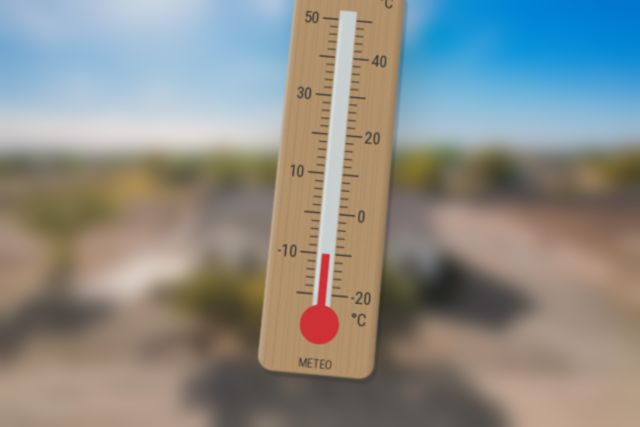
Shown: -10 °C
